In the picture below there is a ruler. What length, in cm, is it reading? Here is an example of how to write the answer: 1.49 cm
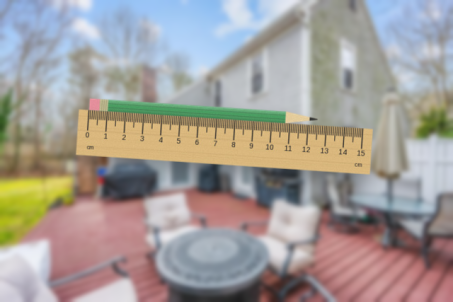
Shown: 12.5 cm
